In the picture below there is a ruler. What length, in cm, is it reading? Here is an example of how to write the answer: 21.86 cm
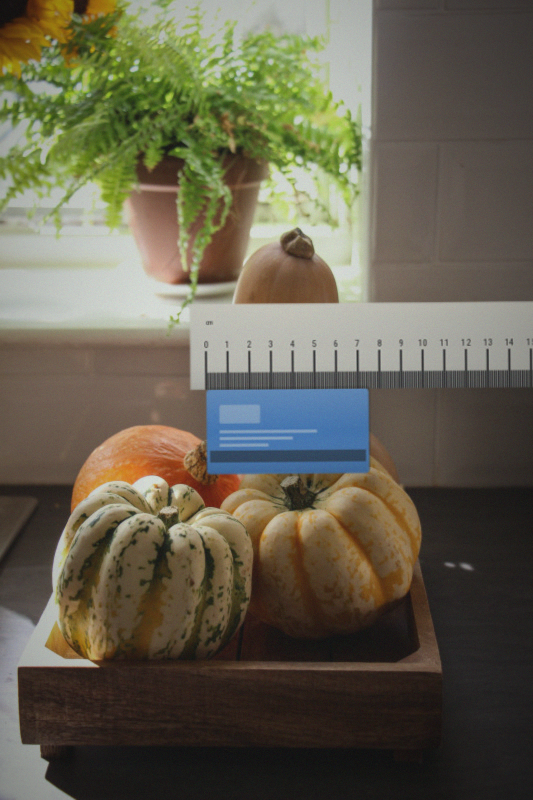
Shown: 7.5 cm
